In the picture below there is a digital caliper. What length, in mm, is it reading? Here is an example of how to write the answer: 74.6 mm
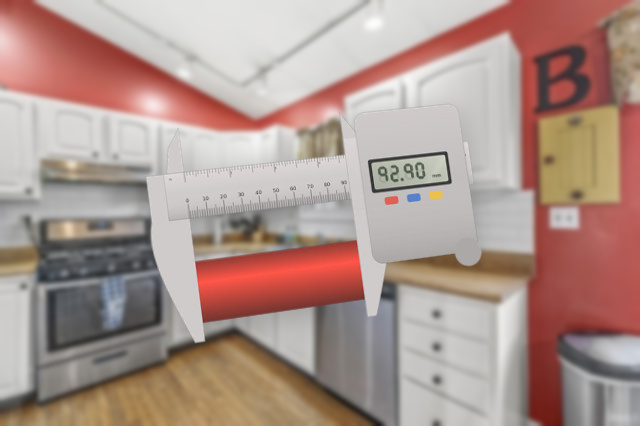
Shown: 92.90 mm
